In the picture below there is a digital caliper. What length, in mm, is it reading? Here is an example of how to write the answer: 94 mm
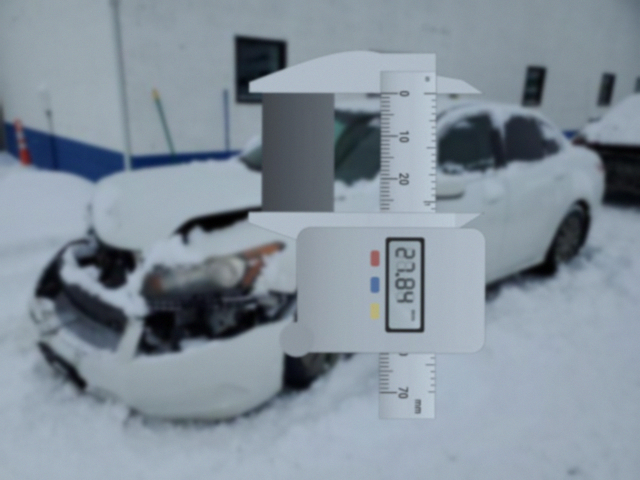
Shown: 27.84 mm
